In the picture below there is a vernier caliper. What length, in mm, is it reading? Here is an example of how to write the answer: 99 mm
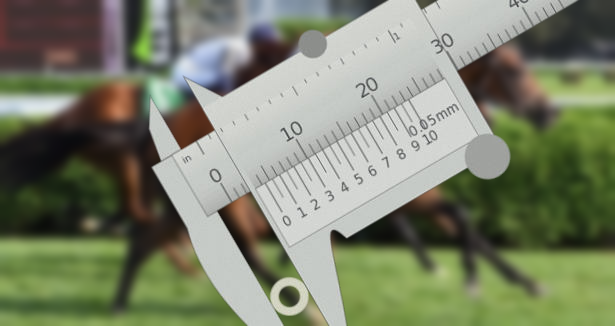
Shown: 4.4 mm
